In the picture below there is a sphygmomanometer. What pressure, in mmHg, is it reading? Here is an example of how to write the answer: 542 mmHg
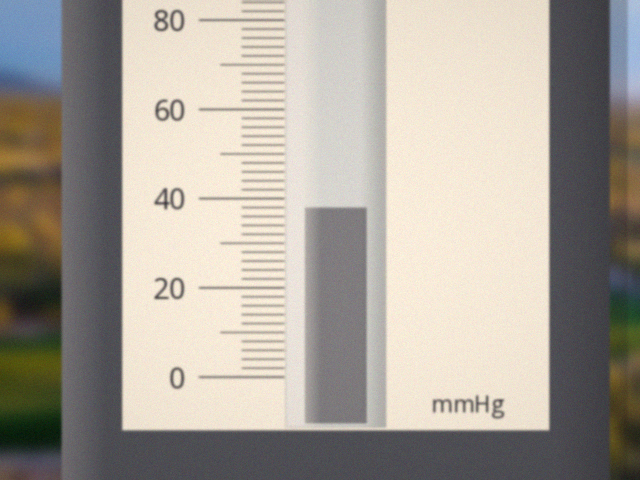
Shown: 38 mmHg
